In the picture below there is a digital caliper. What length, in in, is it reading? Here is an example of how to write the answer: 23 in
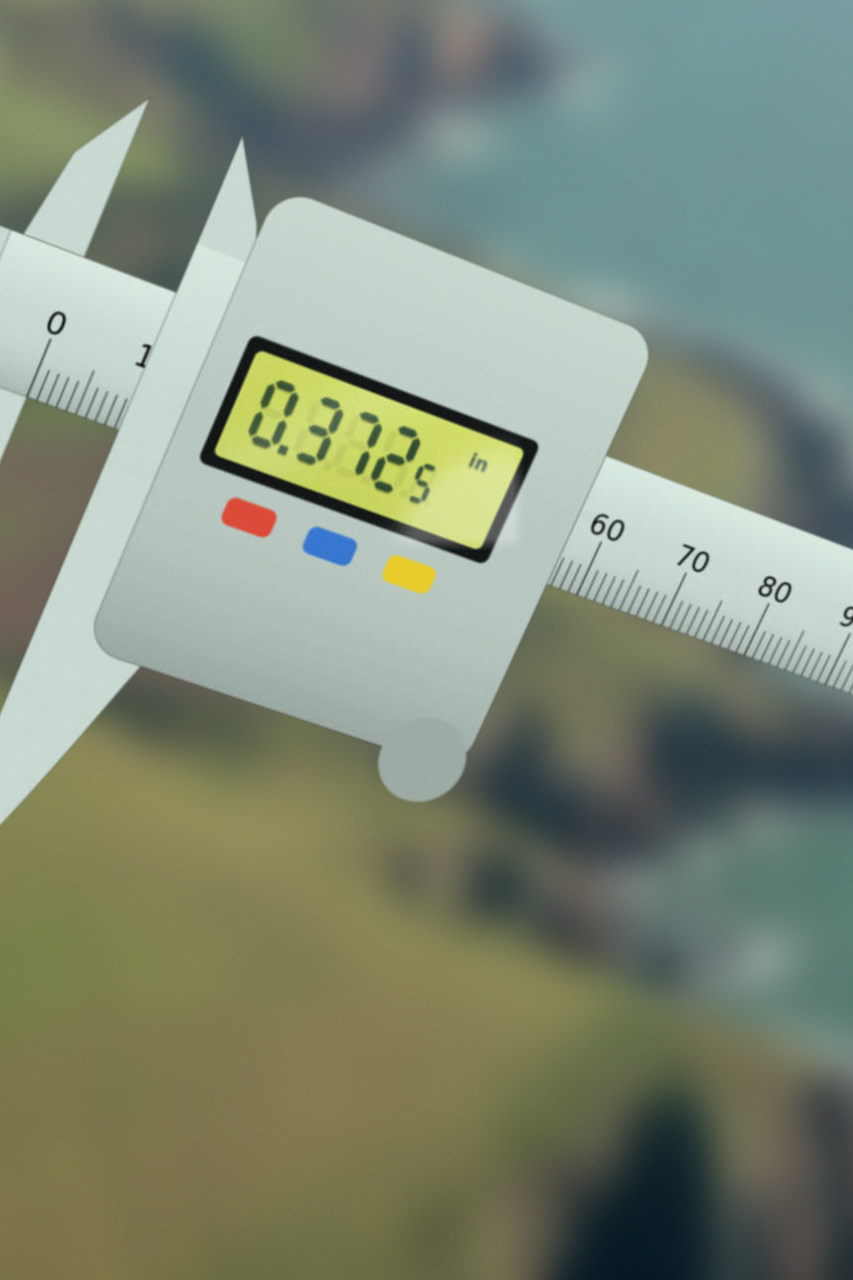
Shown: 0.3725 in
